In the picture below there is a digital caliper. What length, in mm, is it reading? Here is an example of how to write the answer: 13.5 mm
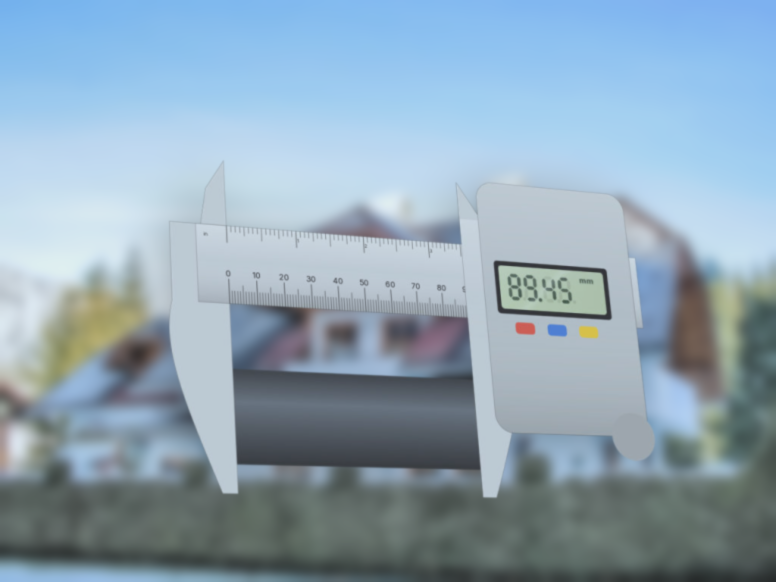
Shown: 89.45 mm
